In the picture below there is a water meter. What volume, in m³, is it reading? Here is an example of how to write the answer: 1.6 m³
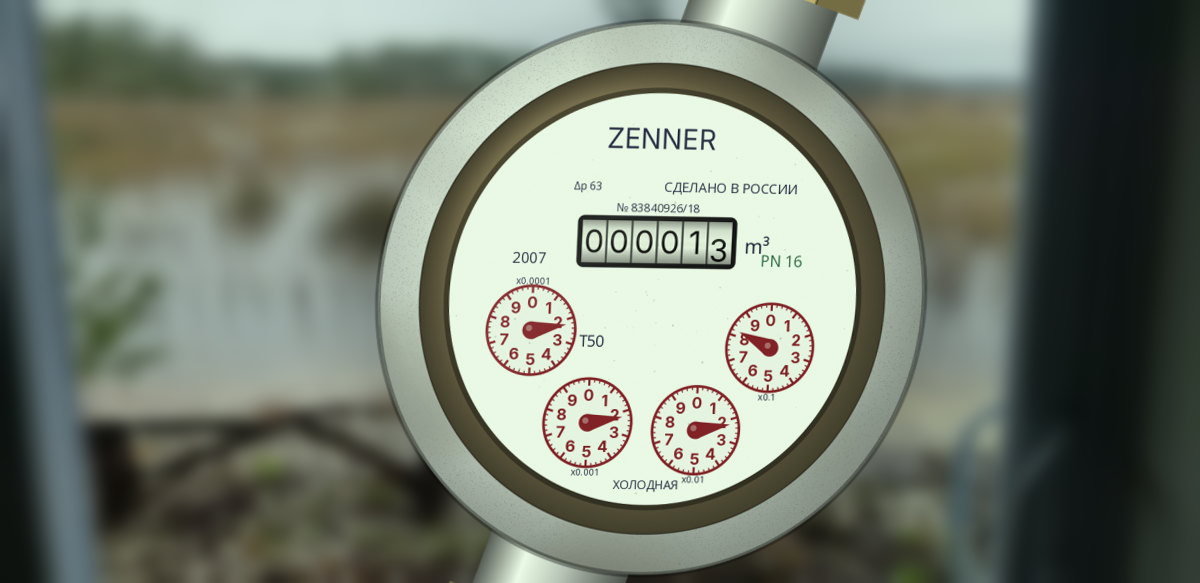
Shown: 12.8222 m³
